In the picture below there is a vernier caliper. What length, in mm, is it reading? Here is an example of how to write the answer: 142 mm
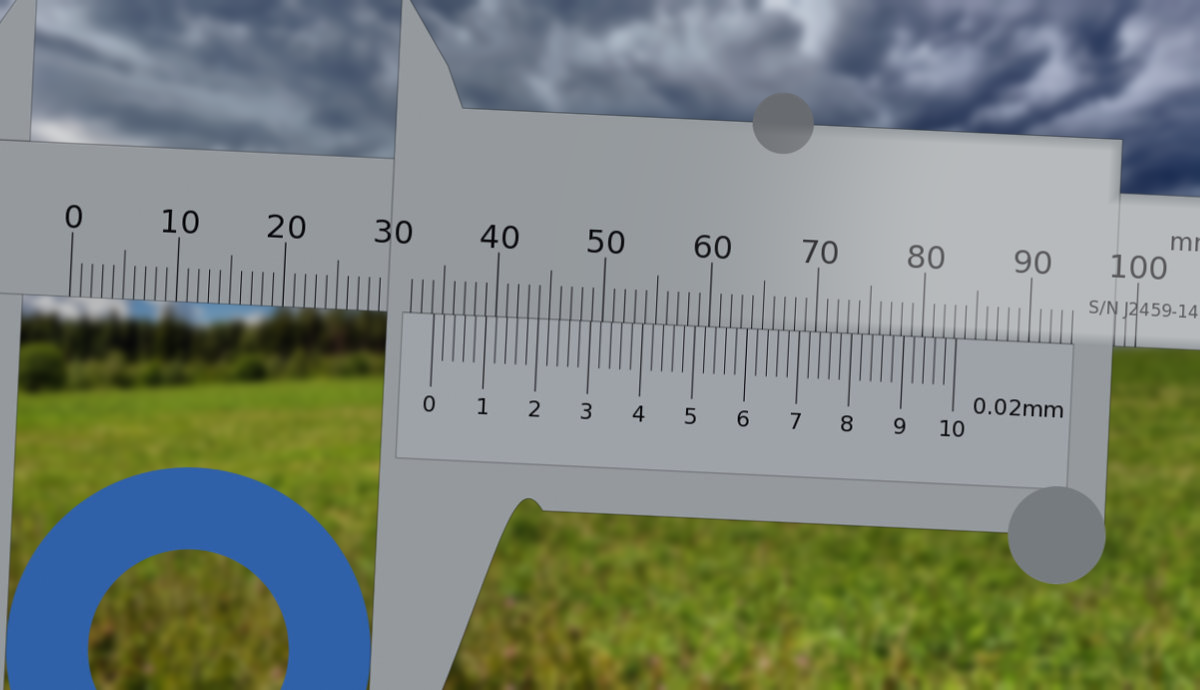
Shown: 34.2 mm
